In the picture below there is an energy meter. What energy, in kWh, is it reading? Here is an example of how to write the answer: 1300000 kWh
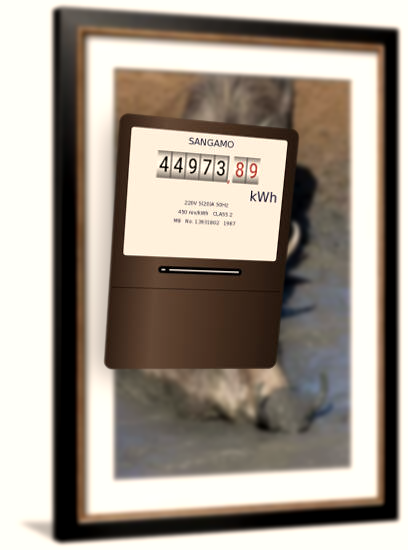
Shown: 44973.89 kWh
